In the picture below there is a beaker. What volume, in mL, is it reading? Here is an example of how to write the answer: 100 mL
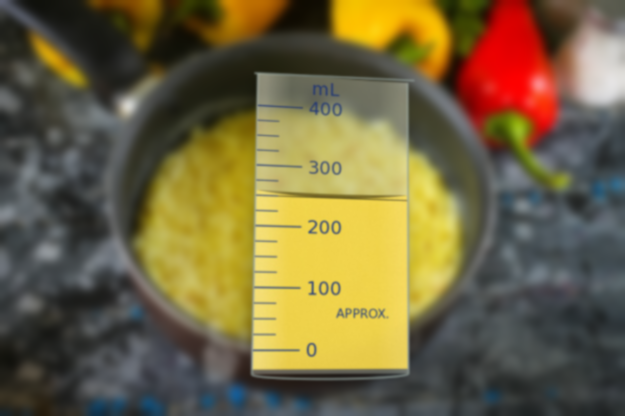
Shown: 250 mL
